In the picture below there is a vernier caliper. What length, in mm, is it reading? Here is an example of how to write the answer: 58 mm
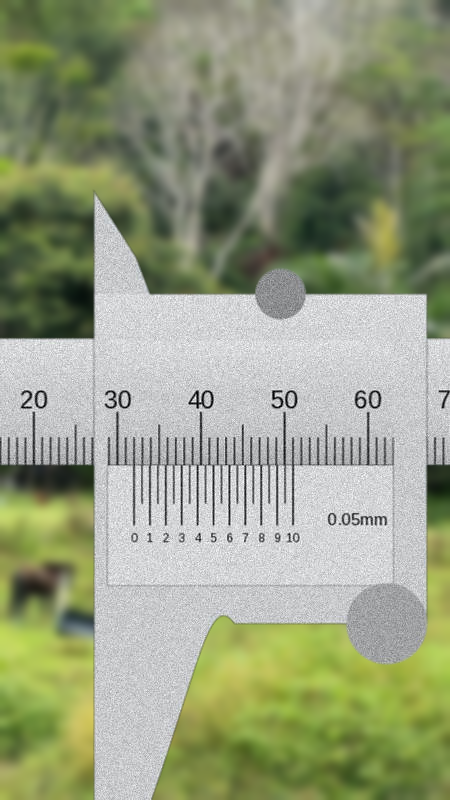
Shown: 32.0 mm
